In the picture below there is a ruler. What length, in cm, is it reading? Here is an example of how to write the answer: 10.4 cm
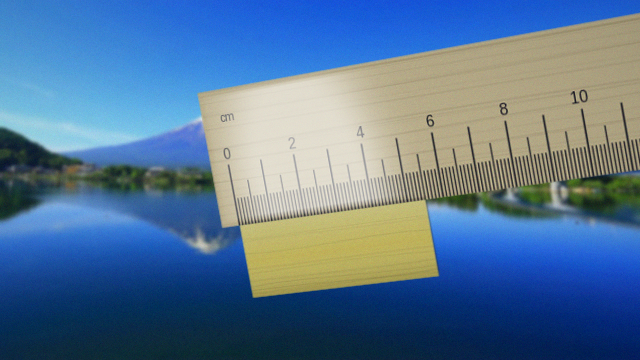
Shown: 5.5 cm
